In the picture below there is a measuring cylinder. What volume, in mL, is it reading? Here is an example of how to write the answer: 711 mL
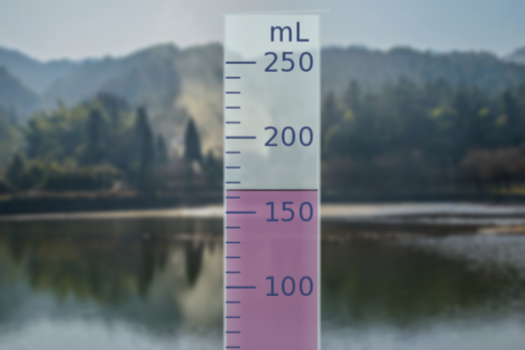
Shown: 165 mL
